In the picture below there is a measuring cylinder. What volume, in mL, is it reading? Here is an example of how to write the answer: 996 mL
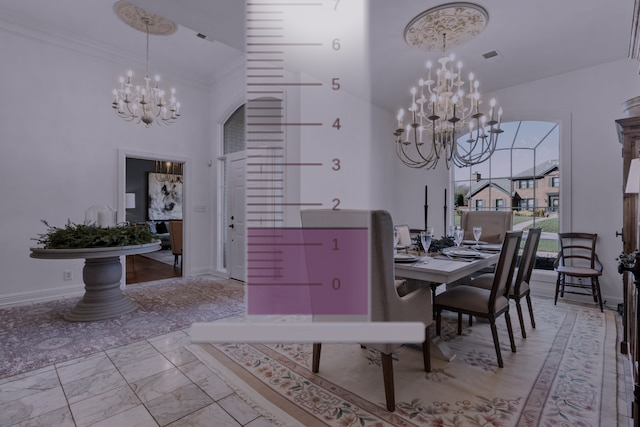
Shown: 1.4 mL
